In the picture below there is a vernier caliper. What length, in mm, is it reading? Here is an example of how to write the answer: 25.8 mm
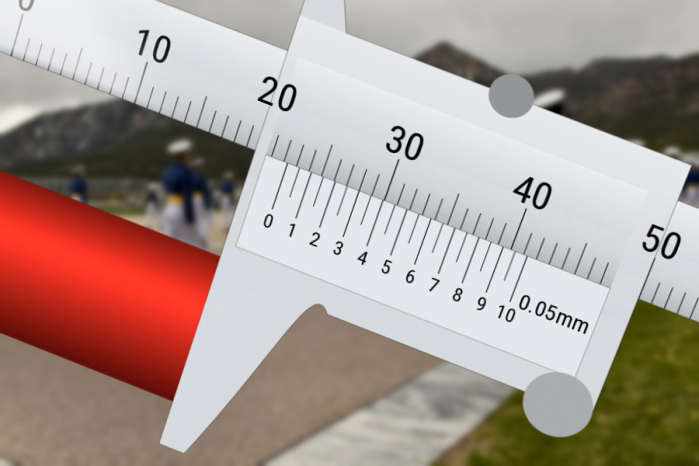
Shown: 22.3 mm
